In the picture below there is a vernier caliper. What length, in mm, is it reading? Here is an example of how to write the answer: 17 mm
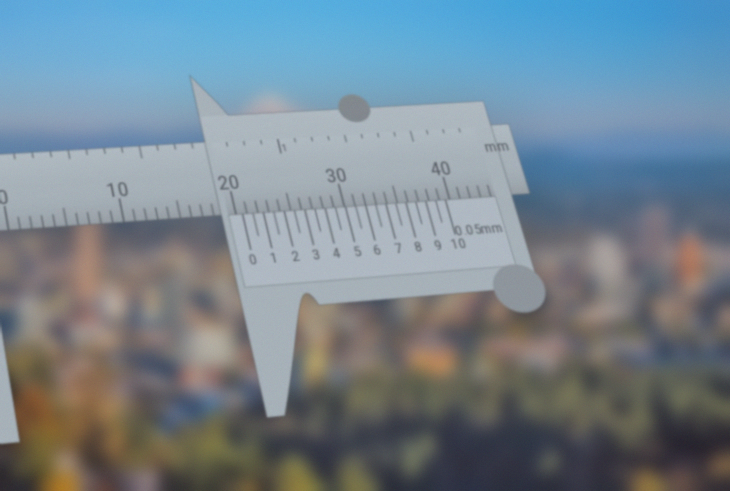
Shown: 20.6 mm
